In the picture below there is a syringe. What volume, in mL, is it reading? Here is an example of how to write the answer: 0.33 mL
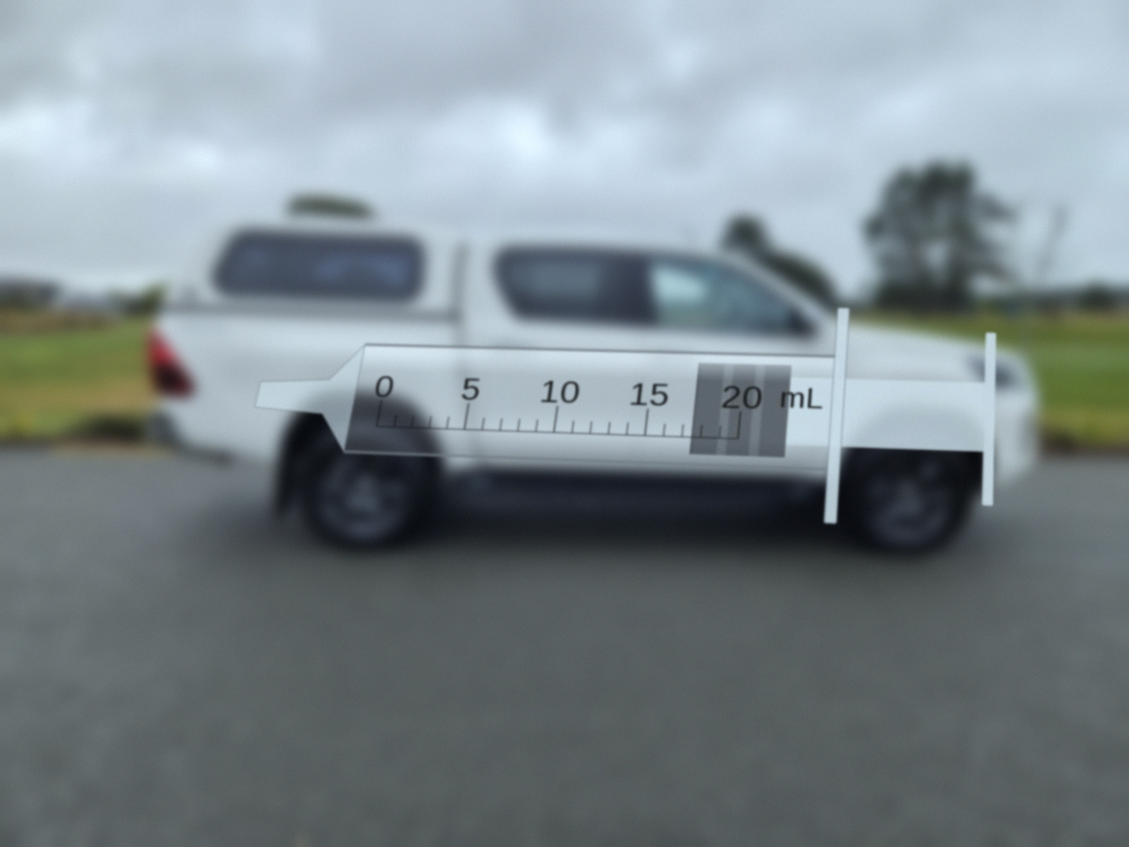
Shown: 17.5 mL
